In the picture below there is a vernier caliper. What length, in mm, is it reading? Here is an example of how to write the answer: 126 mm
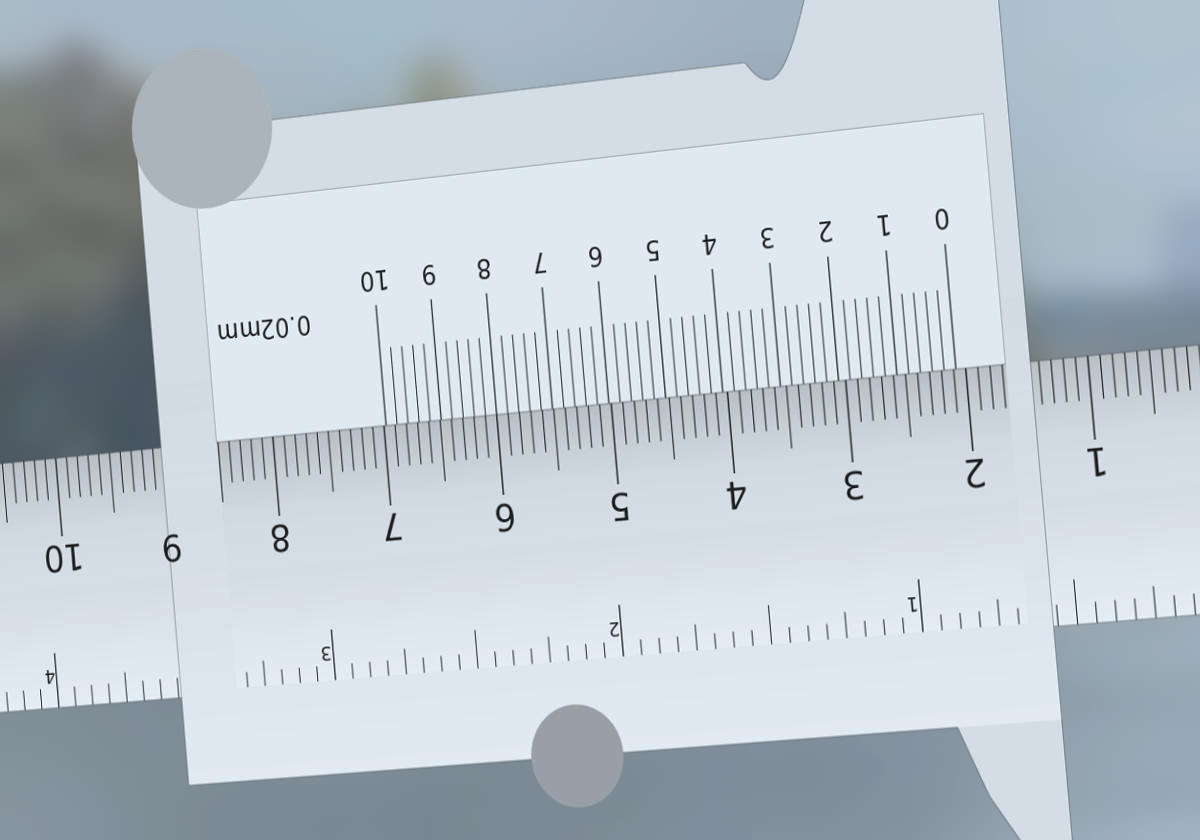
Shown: 20.8 mm
